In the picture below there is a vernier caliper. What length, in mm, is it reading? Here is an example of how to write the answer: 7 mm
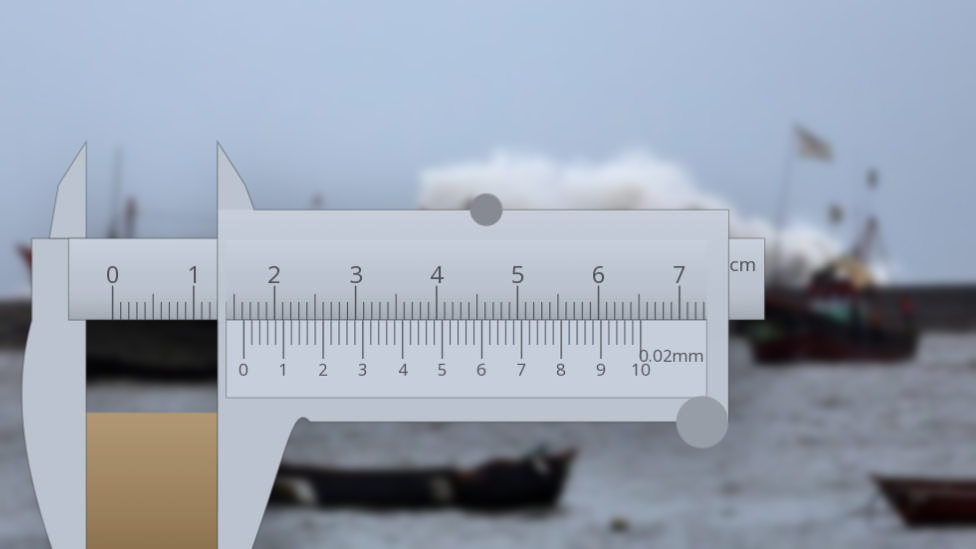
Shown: 16.2 mm
